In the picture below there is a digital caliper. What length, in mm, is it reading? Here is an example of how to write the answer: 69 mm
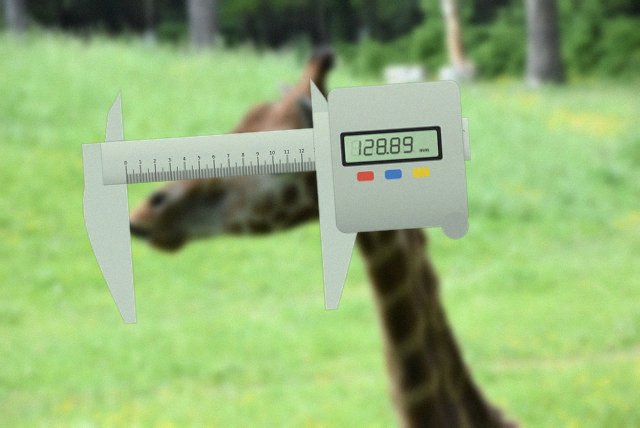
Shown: 128.89 mm
